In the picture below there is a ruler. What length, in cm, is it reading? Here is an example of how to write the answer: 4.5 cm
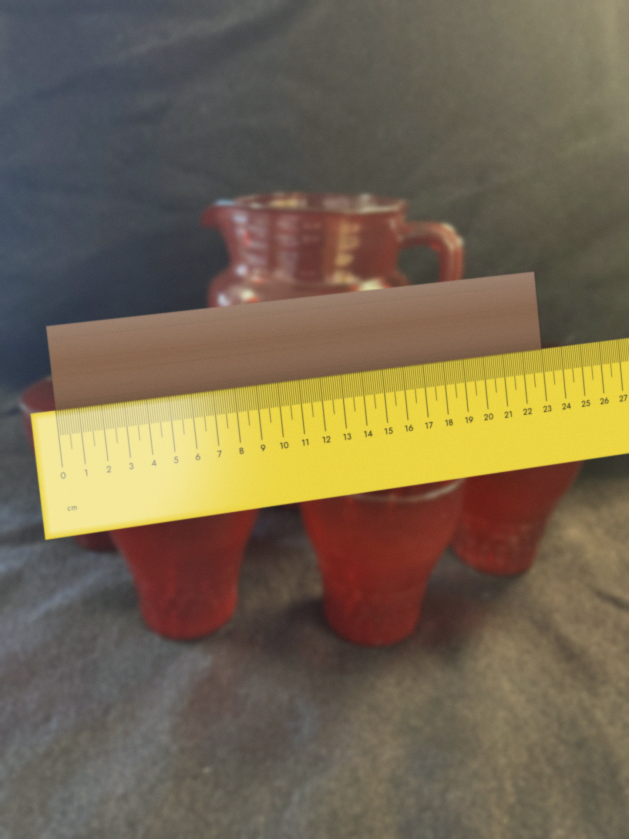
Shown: 23 cm
